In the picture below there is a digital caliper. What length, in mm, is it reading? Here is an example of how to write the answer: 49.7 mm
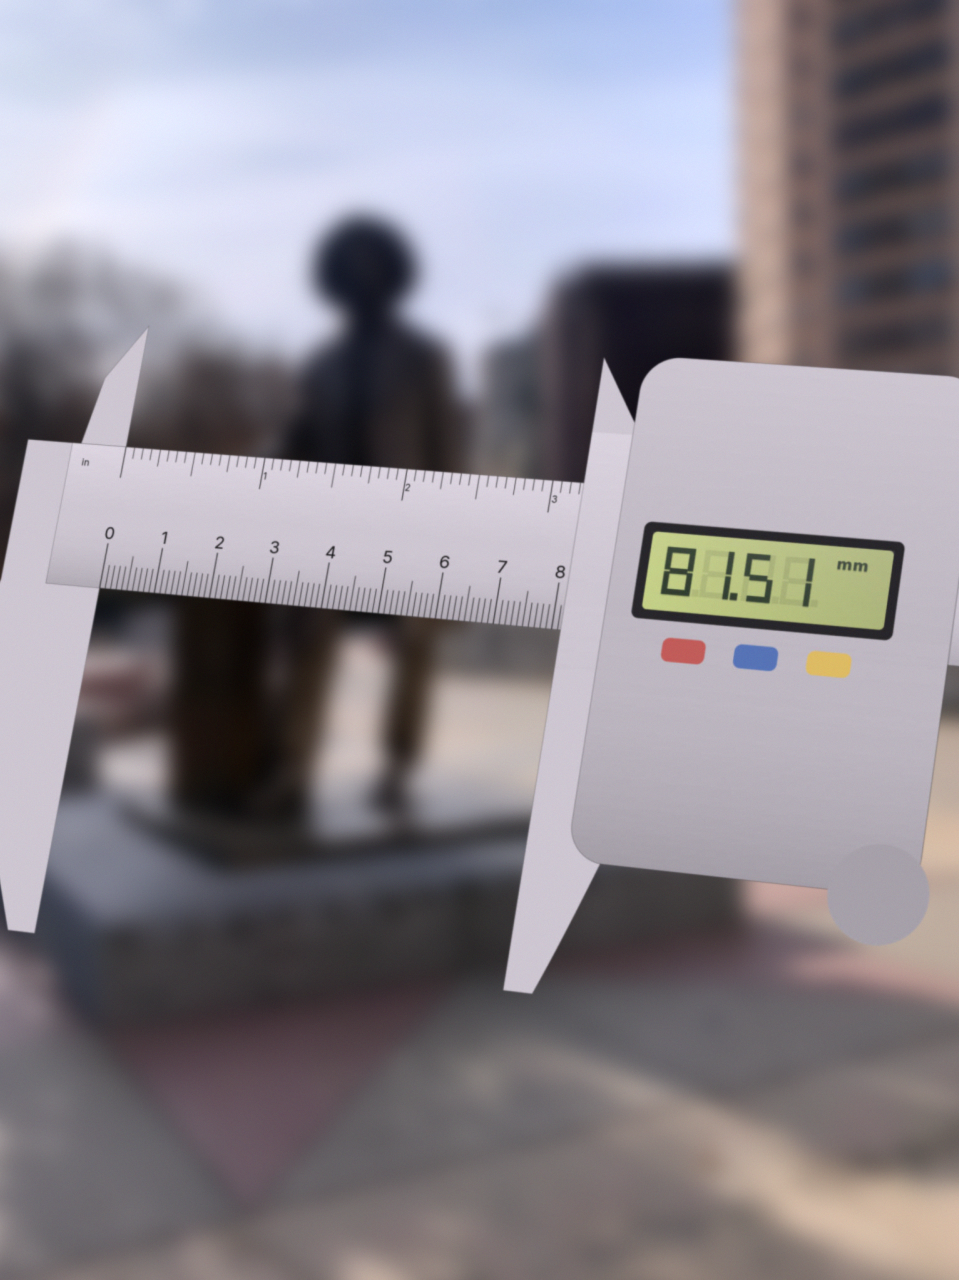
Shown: 81.51 mm
